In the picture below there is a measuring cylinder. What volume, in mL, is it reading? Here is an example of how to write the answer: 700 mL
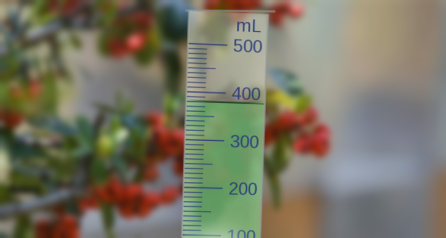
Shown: 380 mL
